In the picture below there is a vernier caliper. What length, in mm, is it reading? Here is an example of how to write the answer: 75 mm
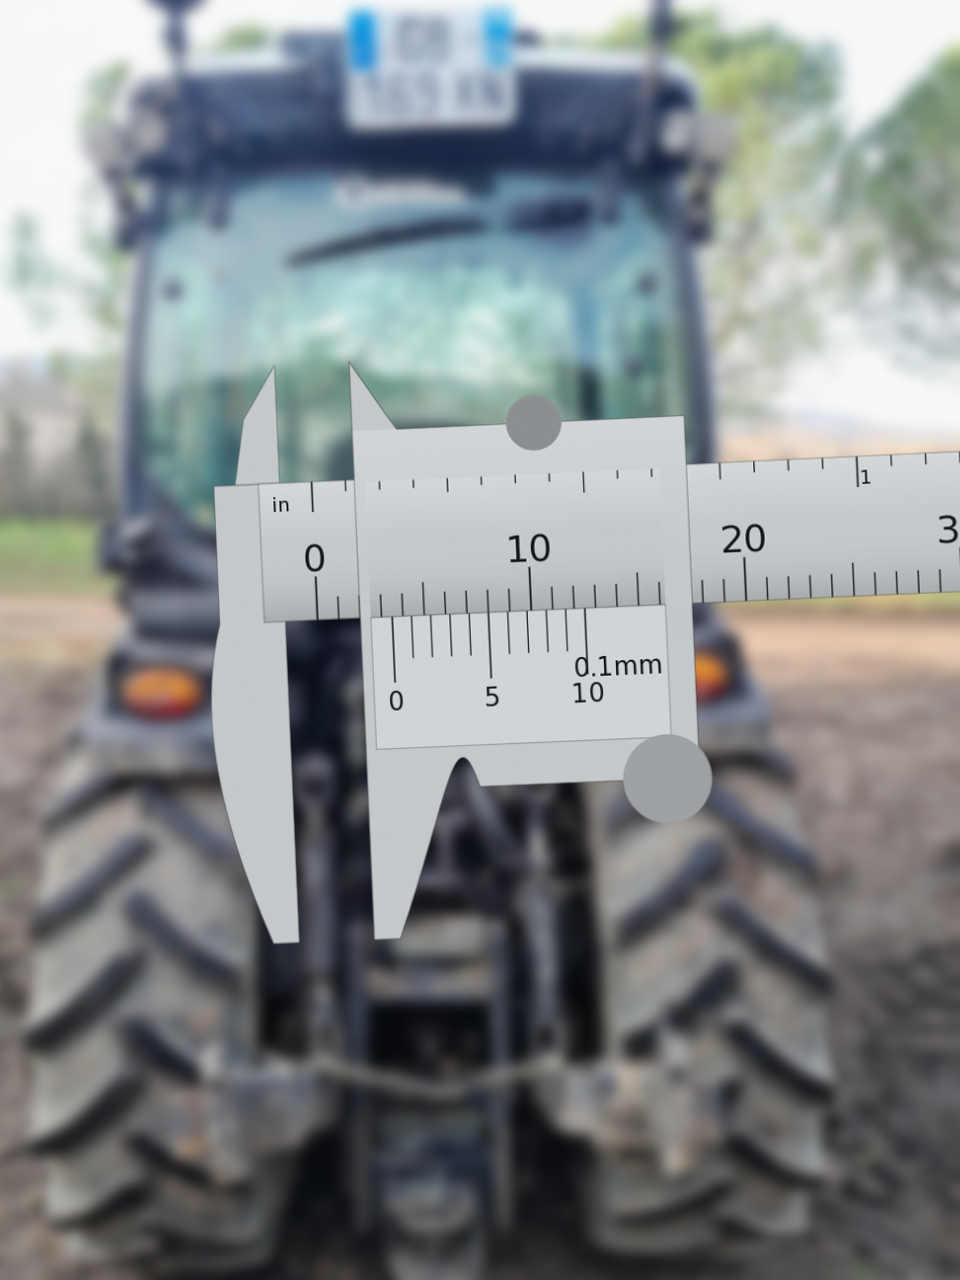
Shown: 3.5 mm
